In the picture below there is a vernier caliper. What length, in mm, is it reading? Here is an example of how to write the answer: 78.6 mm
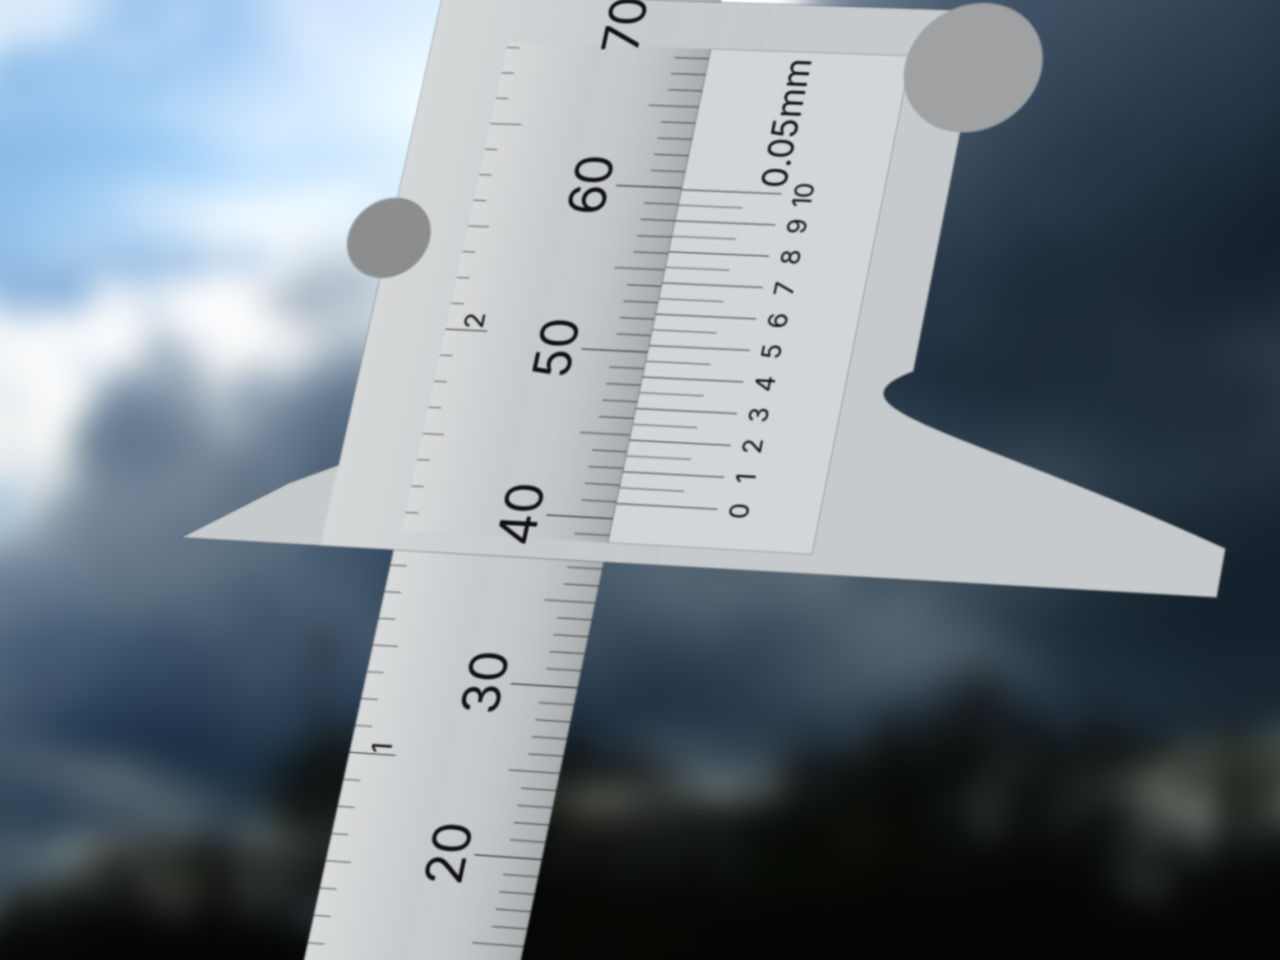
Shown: 40.9 mm
